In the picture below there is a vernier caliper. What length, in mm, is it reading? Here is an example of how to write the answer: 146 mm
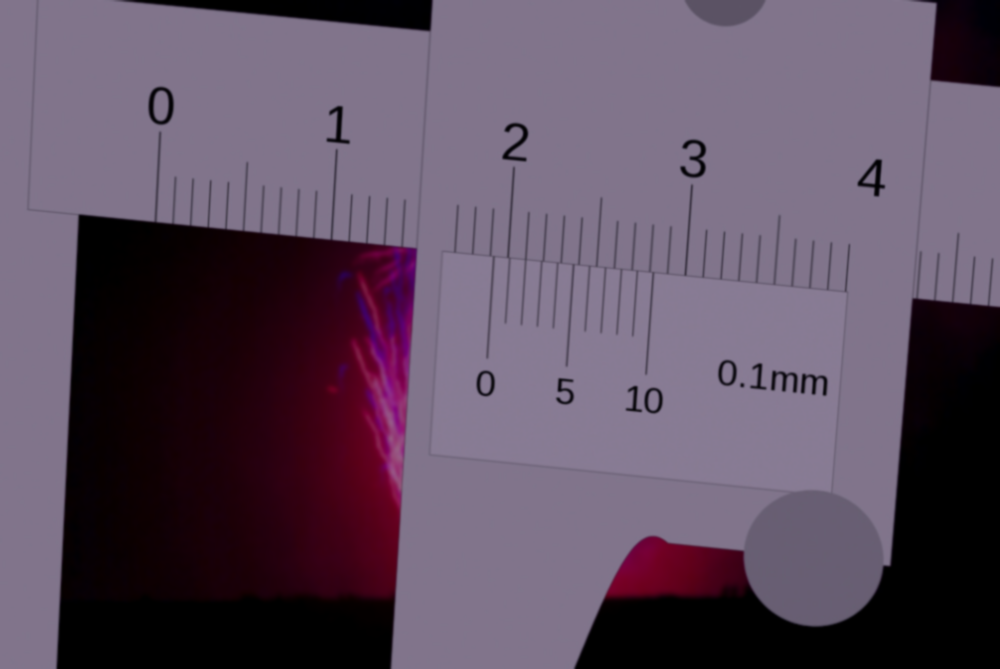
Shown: 19.2 mm
